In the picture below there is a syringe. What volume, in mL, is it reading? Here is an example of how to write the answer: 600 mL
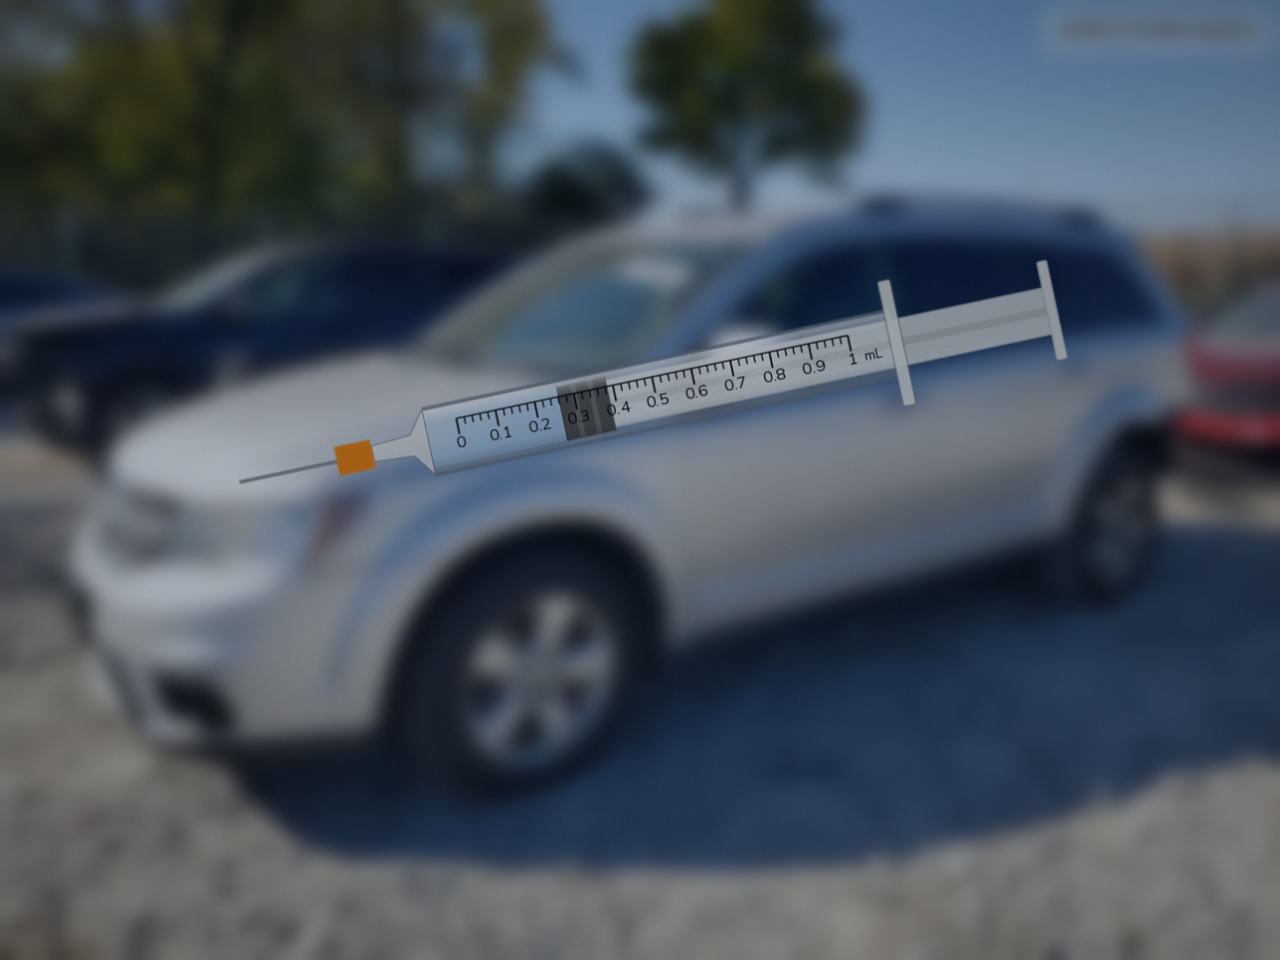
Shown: 0.26 mL
